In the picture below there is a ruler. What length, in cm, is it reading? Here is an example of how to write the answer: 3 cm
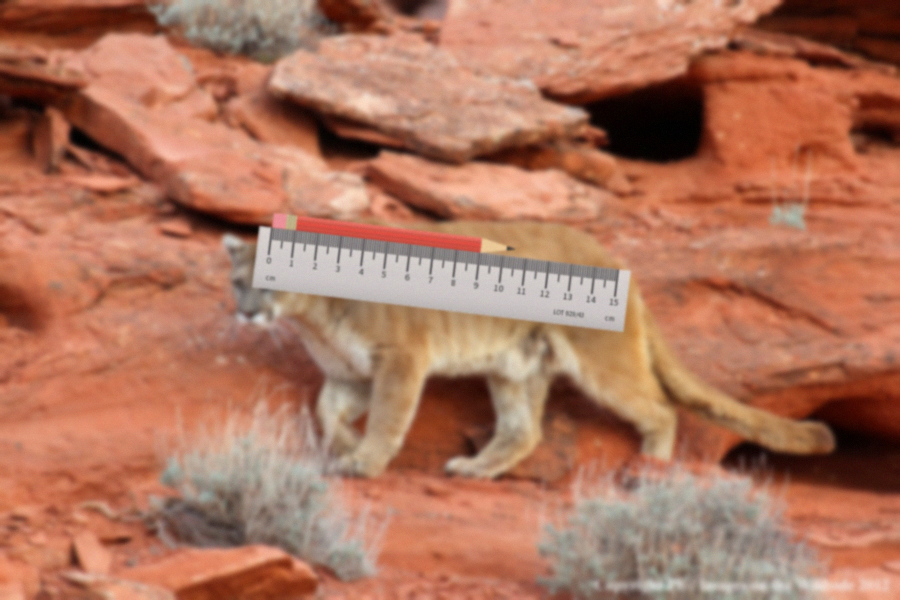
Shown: 10.5 cm
